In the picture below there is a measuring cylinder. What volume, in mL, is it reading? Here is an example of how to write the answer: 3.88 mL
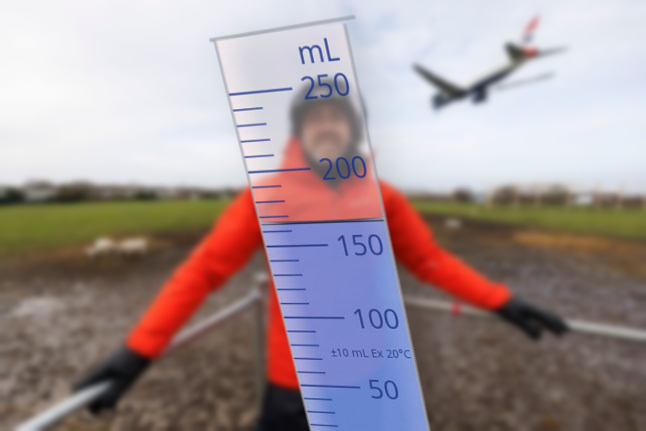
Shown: 165 mL
